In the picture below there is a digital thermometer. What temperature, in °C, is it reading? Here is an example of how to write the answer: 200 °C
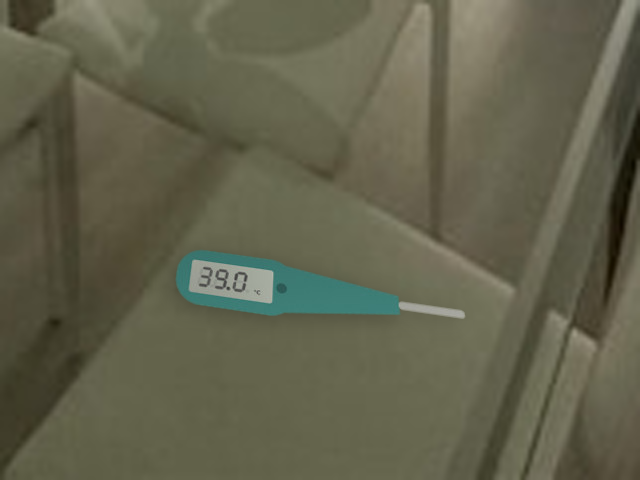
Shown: 39.0 °C
